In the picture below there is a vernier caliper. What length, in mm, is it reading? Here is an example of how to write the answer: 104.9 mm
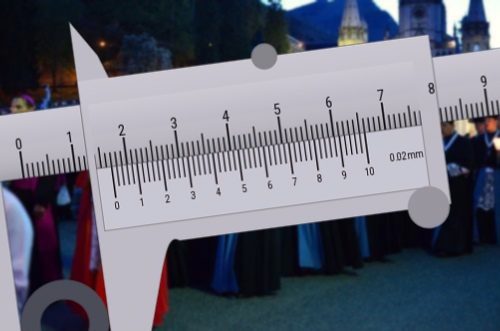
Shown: 17.0 mm
